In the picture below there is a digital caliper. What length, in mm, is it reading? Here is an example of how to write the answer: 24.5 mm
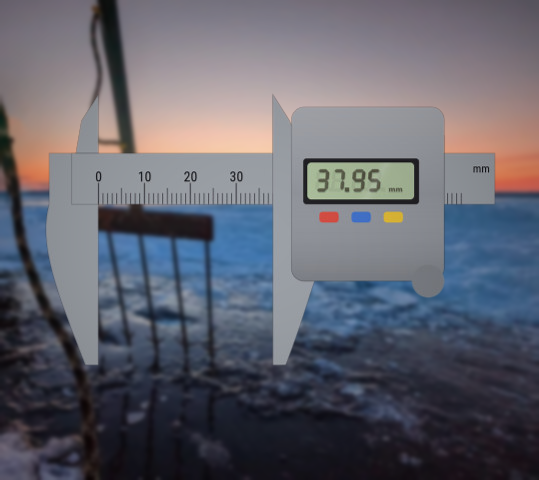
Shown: 37.95 mm
